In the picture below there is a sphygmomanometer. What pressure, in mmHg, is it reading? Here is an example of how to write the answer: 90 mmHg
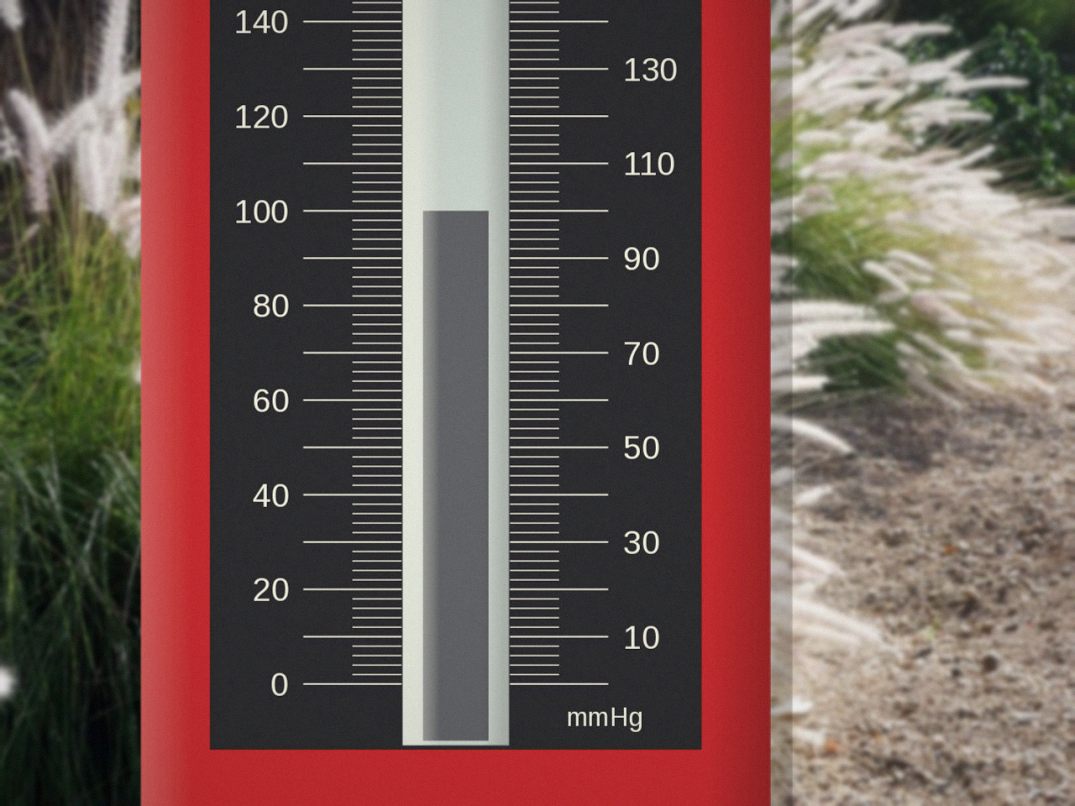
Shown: 100 mmHg
